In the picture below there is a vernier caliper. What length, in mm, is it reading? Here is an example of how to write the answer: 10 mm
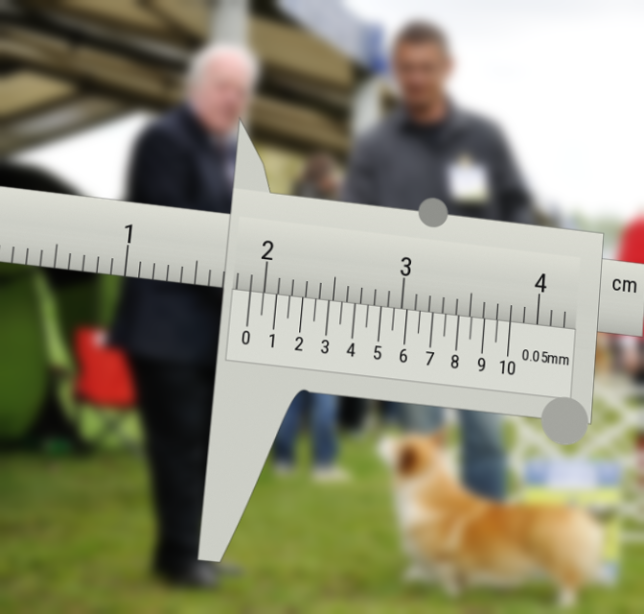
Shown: 19.0 mm
